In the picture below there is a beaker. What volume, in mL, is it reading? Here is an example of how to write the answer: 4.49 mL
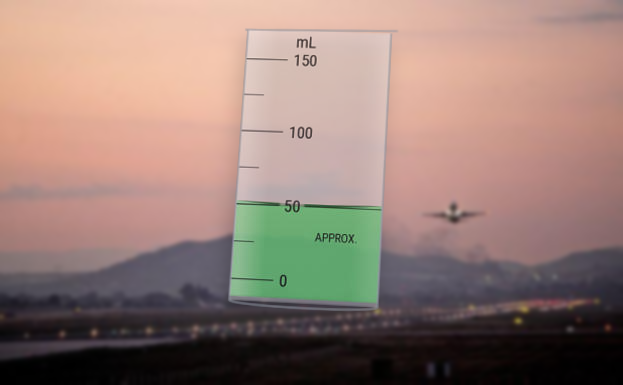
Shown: 50 mL
